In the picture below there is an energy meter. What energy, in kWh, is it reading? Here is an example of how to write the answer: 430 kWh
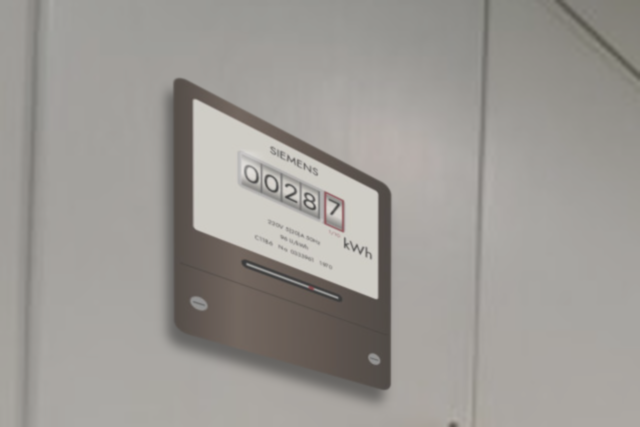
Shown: 28.7 kWh
